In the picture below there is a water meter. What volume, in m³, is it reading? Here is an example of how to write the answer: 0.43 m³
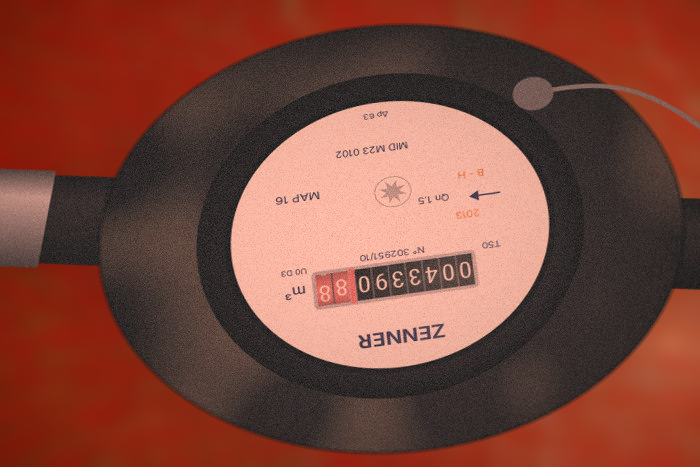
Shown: 43390.88 m³
